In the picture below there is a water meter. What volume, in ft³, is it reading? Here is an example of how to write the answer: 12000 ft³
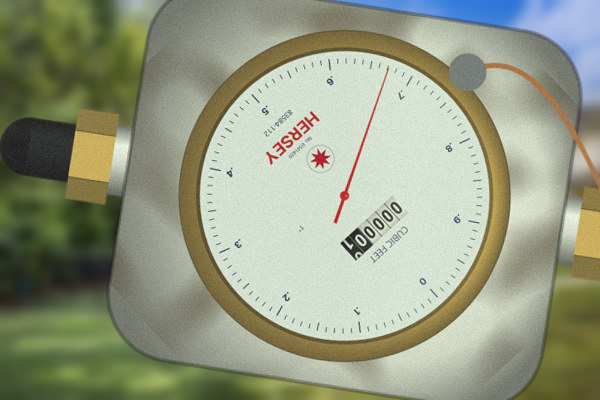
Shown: 0.67 ft³
